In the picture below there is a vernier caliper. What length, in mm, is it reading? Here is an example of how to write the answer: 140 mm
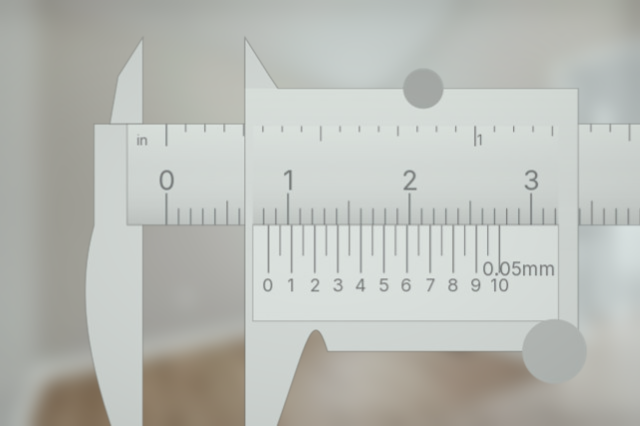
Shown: 8.4 mm
